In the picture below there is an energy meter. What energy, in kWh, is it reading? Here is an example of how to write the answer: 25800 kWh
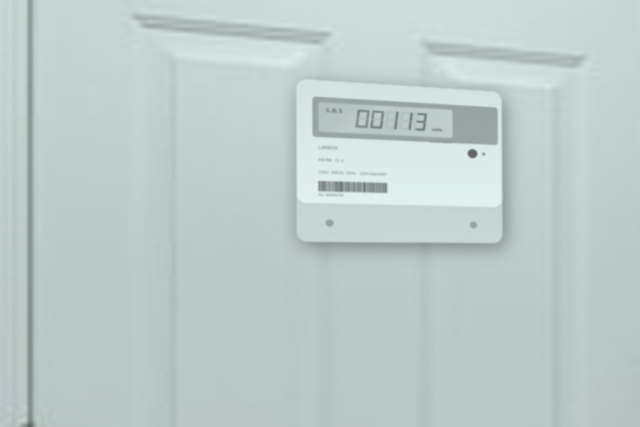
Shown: 113 kWh
